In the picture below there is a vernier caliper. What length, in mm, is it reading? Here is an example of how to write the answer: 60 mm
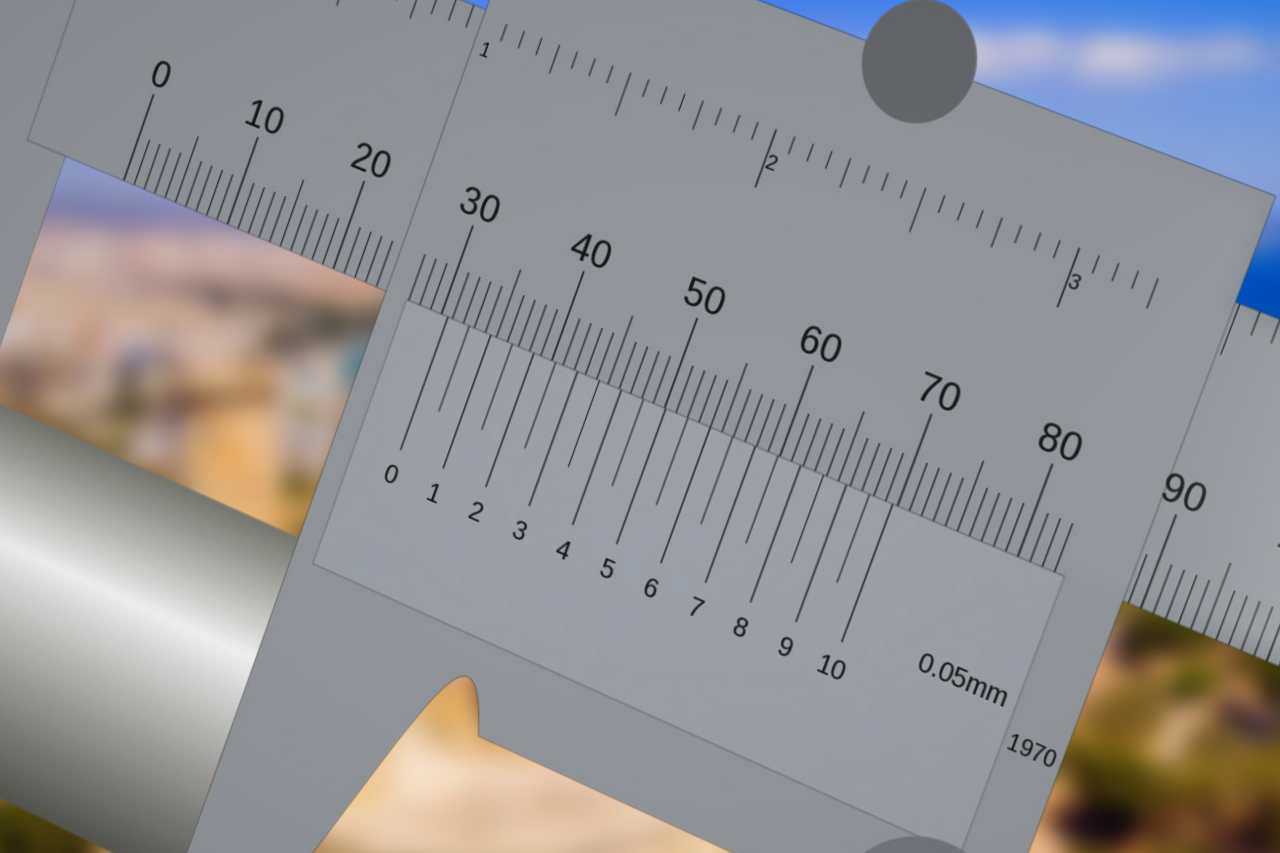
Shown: 30.6 mm
